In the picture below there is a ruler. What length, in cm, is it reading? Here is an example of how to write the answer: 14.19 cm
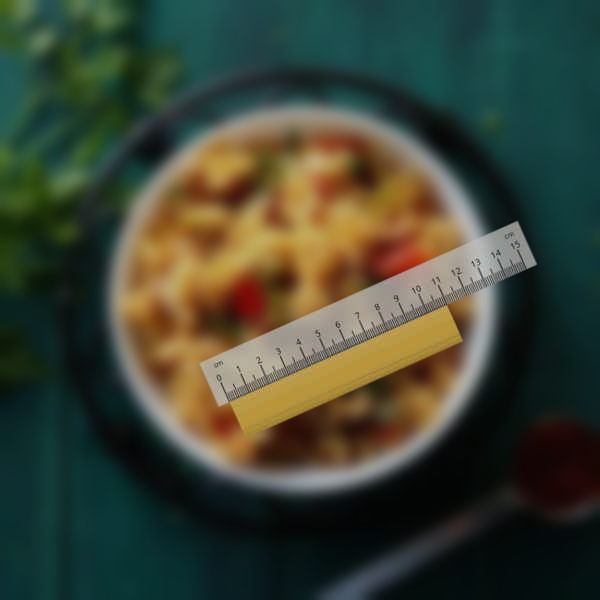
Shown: 11 cm
